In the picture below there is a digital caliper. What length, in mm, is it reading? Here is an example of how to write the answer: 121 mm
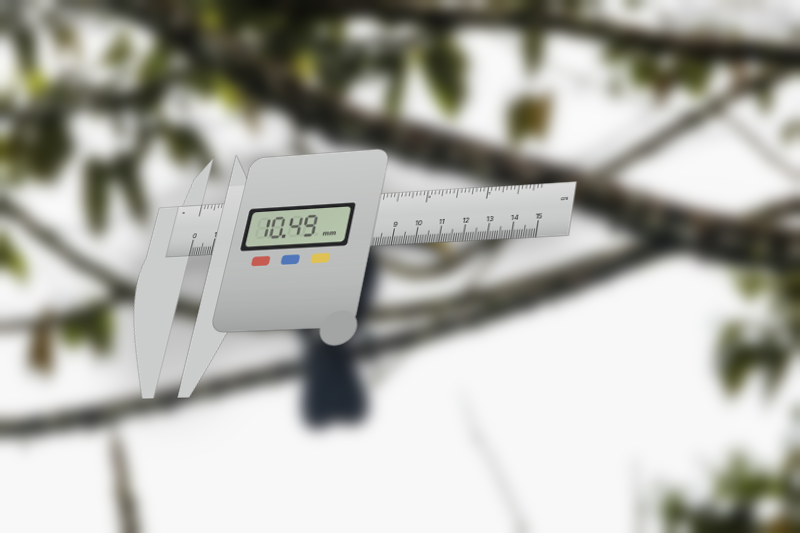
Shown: 10.49 mm
